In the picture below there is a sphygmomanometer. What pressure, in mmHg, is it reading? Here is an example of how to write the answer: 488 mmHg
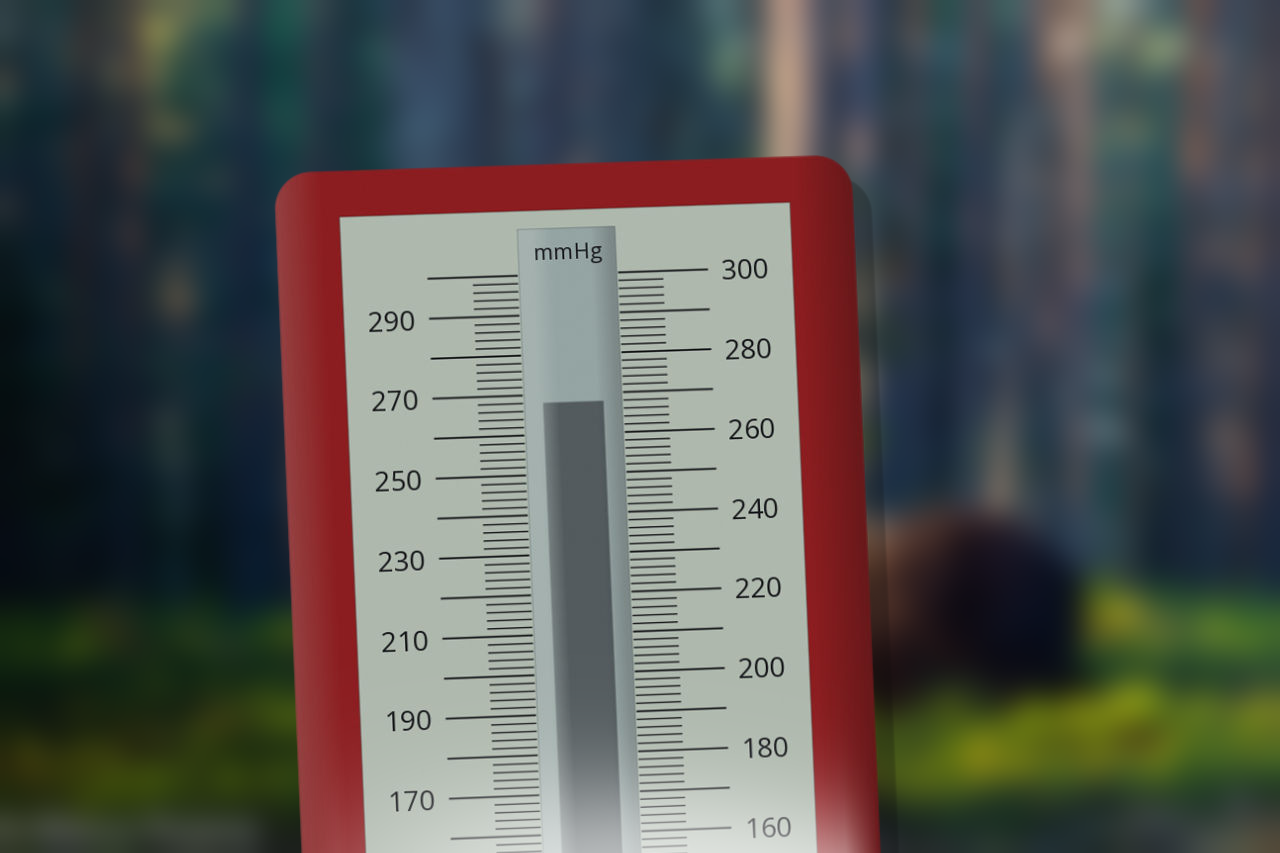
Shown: 268 mmHg
